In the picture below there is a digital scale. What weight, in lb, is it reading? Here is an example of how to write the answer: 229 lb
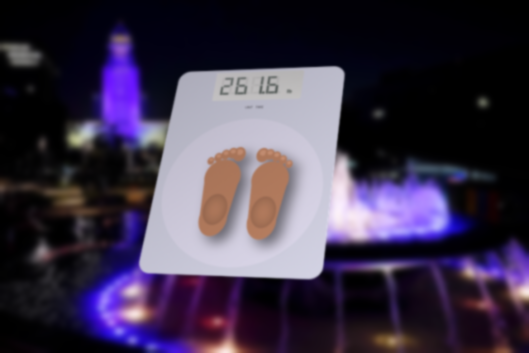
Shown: 261.6 lb
